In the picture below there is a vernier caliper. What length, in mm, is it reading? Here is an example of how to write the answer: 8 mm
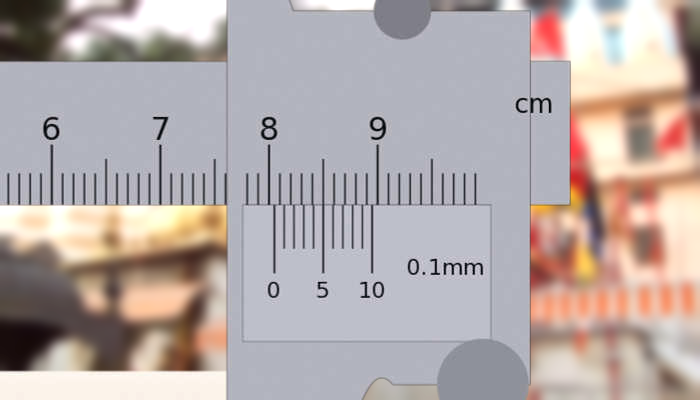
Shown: 80.5 mm
